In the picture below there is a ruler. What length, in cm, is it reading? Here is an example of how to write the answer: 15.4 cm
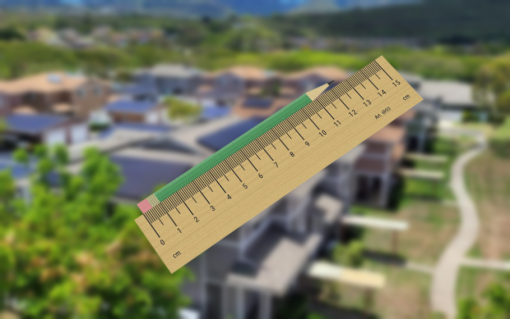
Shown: 12.5 cm
